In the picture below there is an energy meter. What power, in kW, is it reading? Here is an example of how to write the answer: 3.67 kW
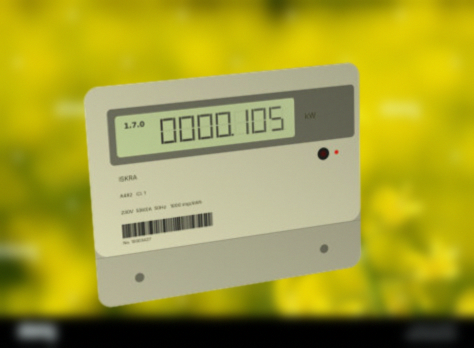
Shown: 0.105 kW
